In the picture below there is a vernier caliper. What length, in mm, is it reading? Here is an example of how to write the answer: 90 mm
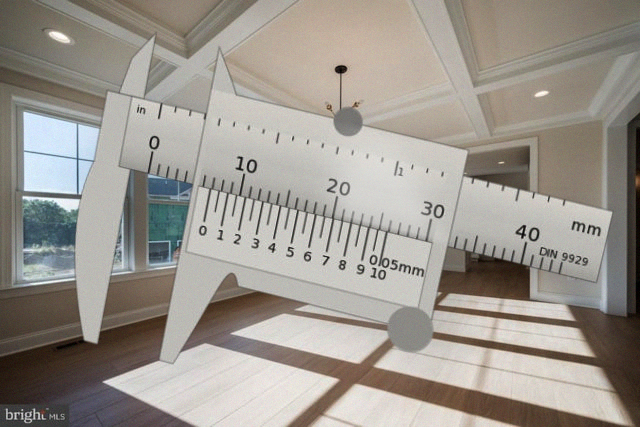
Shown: 6.8 mm
